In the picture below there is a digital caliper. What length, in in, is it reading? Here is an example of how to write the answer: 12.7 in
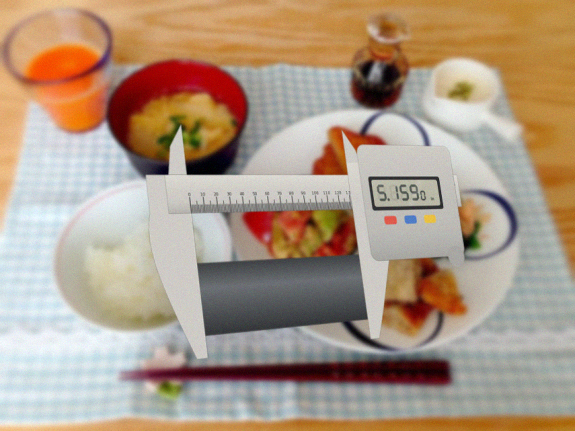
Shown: 5.1590 in
